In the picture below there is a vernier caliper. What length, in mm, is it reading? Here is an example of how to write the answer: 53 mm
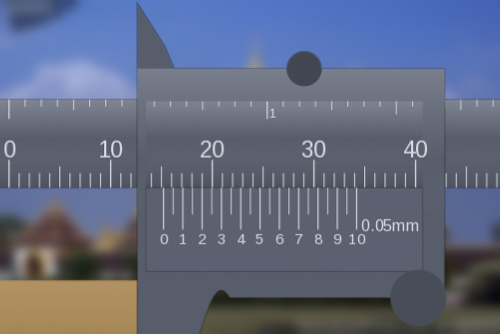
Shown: 15.2 mm
